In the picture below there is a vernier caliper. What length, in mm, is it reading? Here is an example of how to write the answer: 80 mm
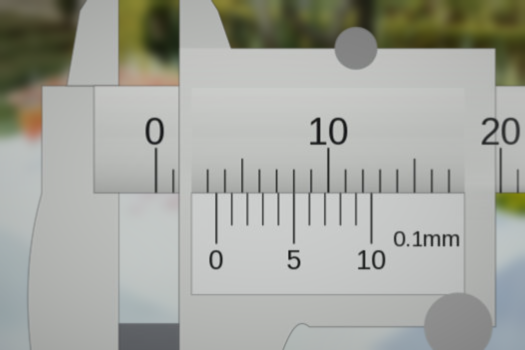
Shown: 3.5 mm
